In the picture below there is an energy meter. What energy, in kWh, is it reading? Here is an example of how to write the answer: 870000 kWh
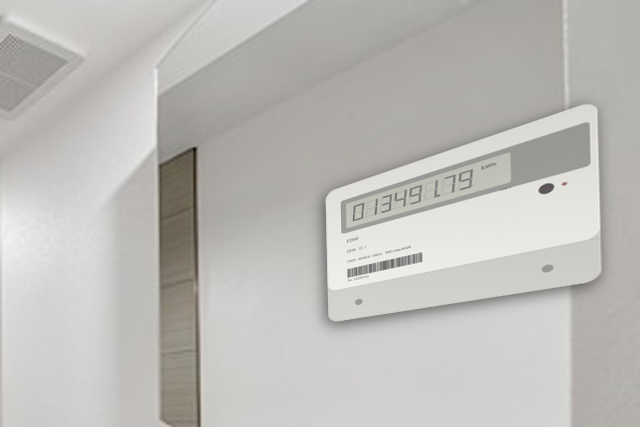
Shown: 13491.79 kWh
